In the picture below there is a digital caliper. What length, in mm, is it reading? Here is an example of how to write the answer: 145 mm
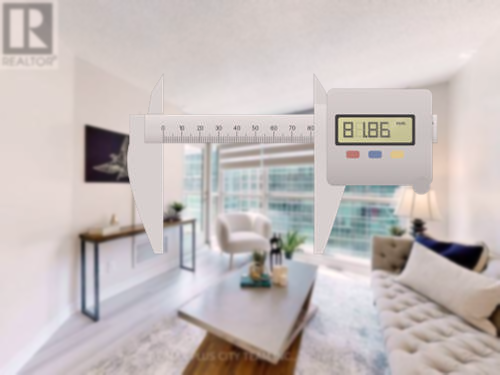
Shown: 81.86 mm
